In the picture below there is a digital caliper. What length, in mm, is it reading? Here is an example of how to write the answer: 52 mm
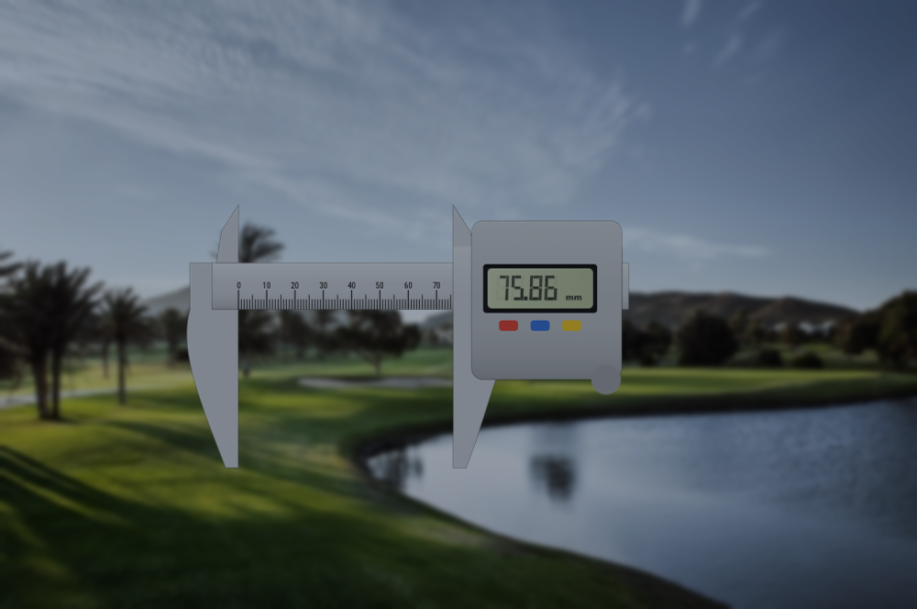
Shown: 75.86 mm
